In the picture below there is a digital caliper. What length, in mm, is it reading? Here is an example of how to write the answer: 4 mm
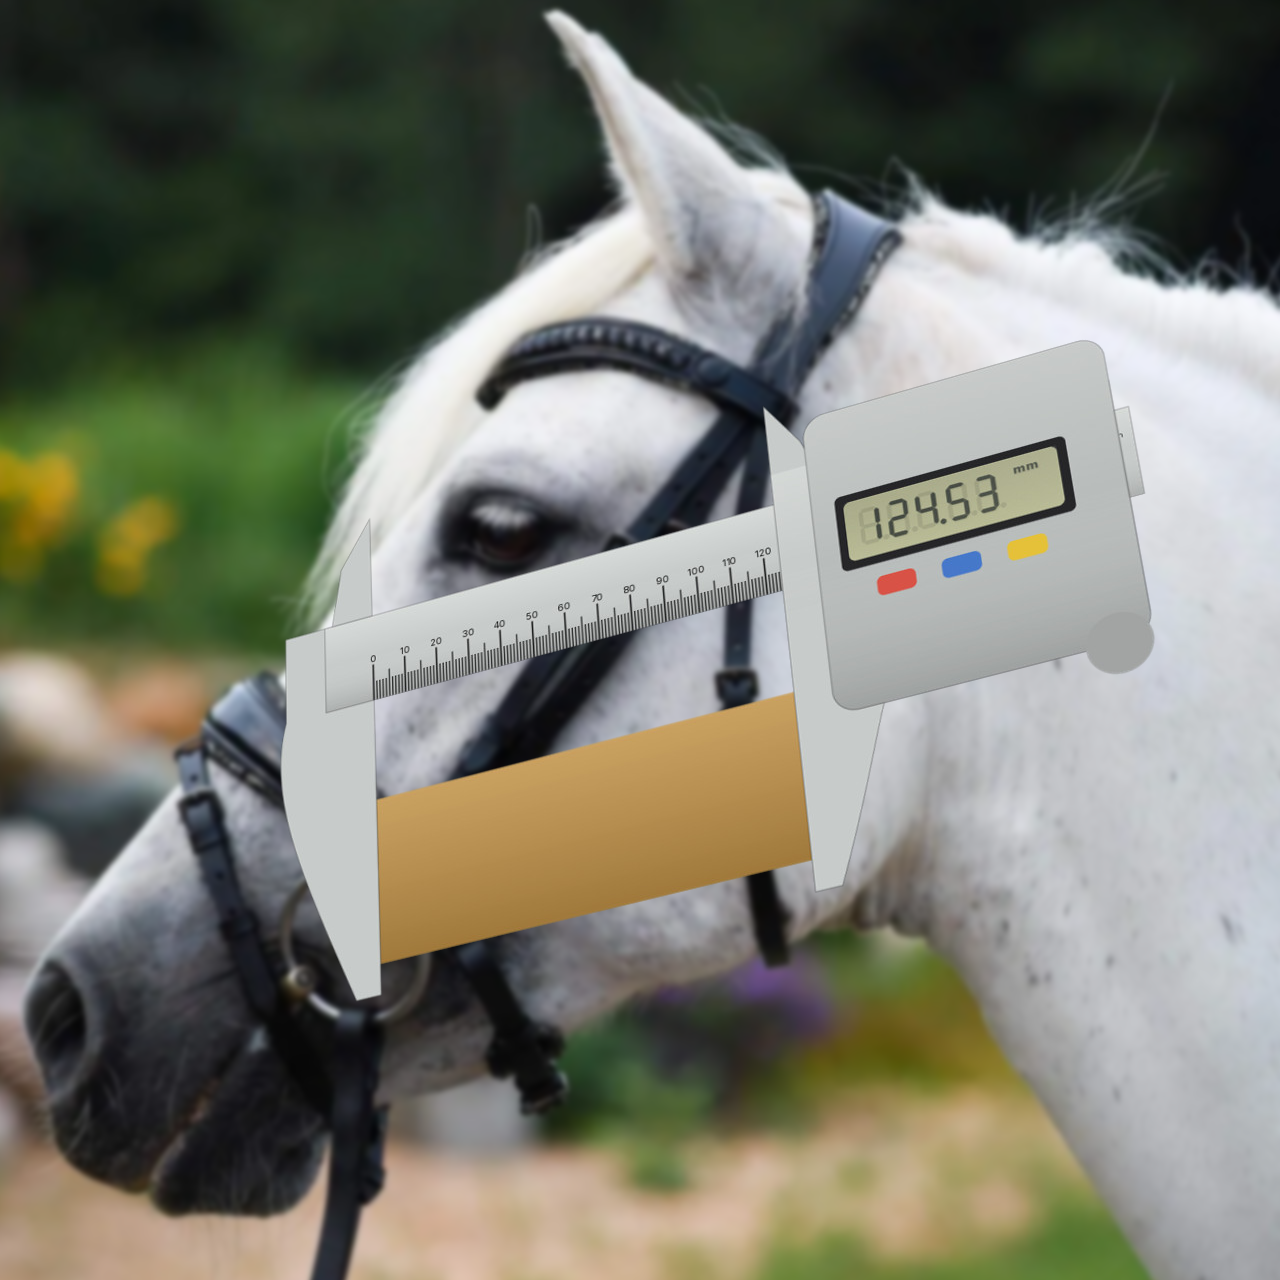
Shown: 124.53 mm
